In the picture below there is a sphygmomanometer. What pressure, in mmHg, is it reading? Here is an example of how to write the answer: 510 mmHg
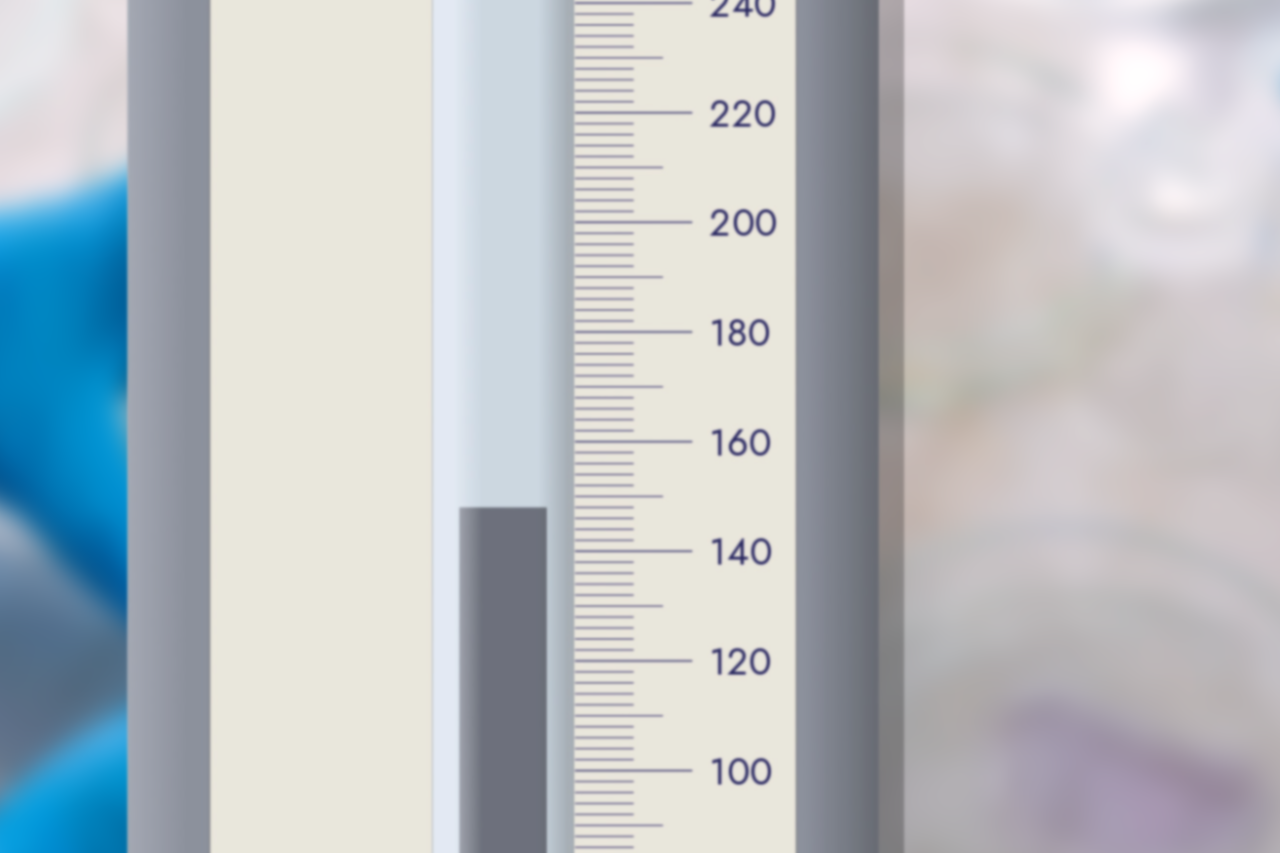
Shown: 148 mmHg
